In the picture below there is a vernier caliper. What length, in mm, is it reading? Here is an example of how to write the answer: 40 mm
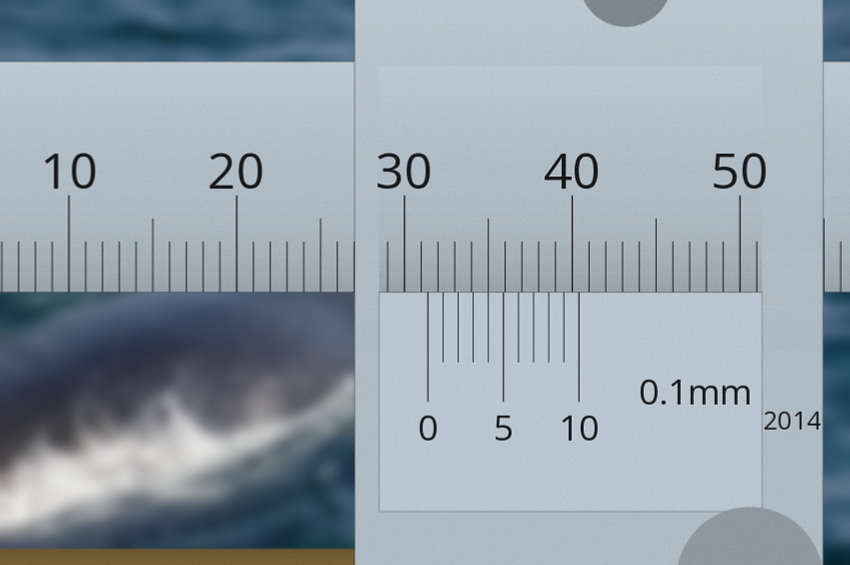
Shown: 31.4 mm
